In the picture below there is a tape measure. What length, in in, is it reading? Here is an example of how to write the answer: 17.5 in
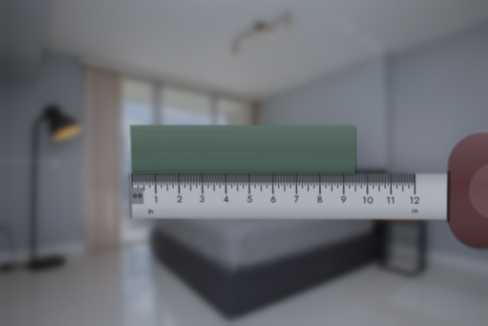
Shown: 9.5 in
